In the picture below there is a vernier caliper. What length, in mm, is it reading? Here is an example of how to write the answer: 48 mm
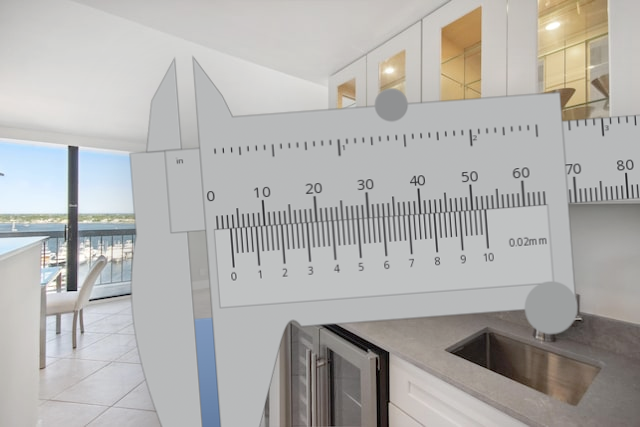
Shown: 3.5 mm
